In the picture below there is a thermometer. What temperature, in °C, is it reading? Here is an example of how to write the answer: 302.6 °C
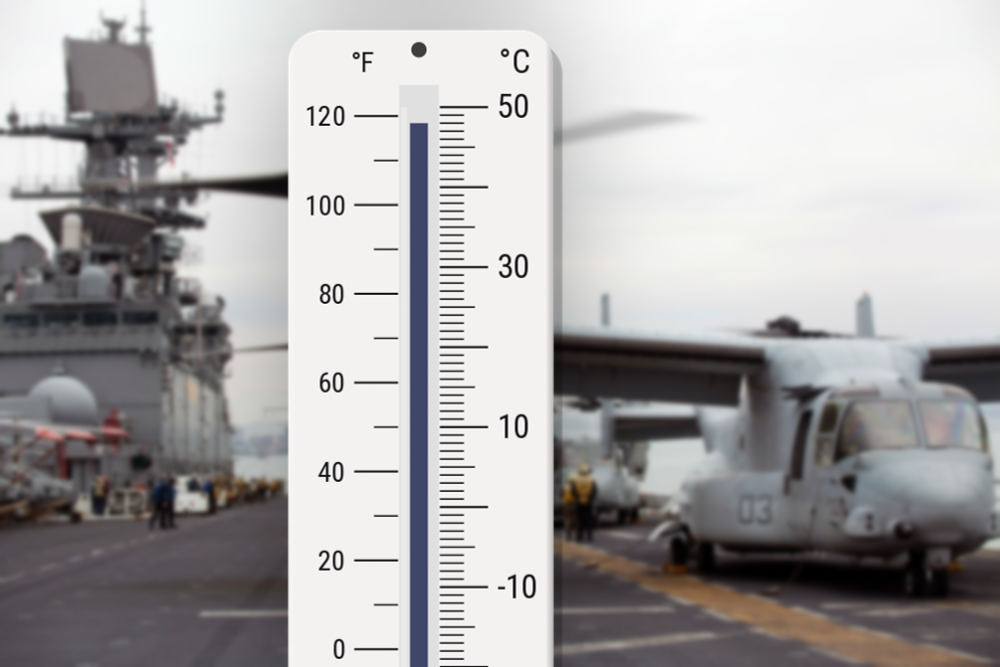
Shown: 48 °C
